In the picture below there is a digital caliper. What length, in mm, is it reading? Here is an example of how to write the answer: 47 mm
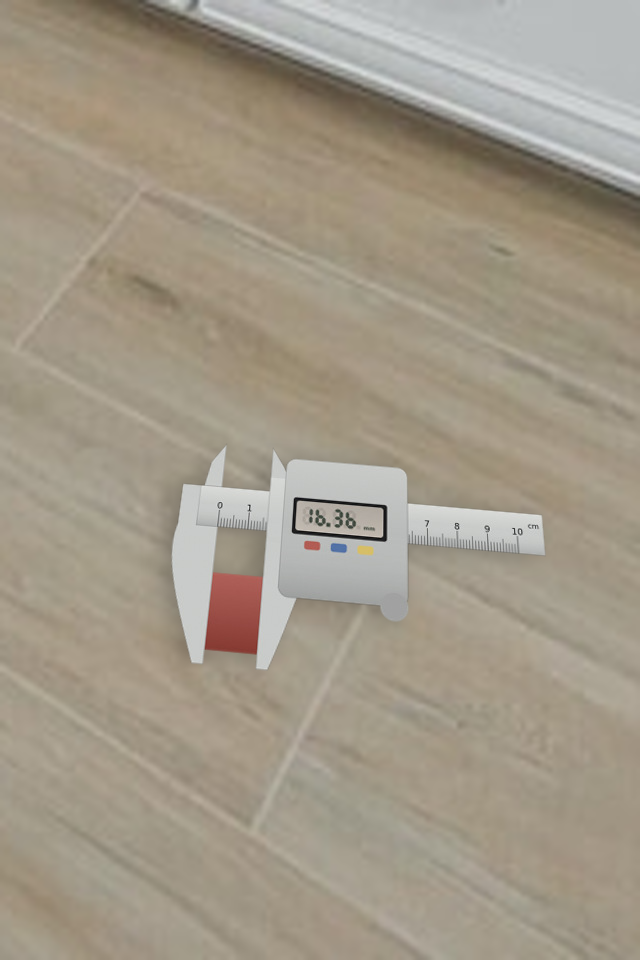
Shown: 16.36 mm
